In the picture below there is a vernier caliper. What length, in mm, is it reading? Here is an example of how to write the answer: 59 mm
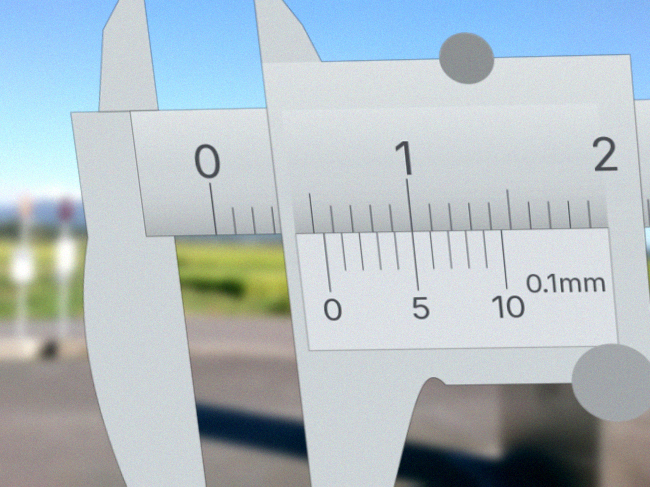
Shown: 5.5 mm
